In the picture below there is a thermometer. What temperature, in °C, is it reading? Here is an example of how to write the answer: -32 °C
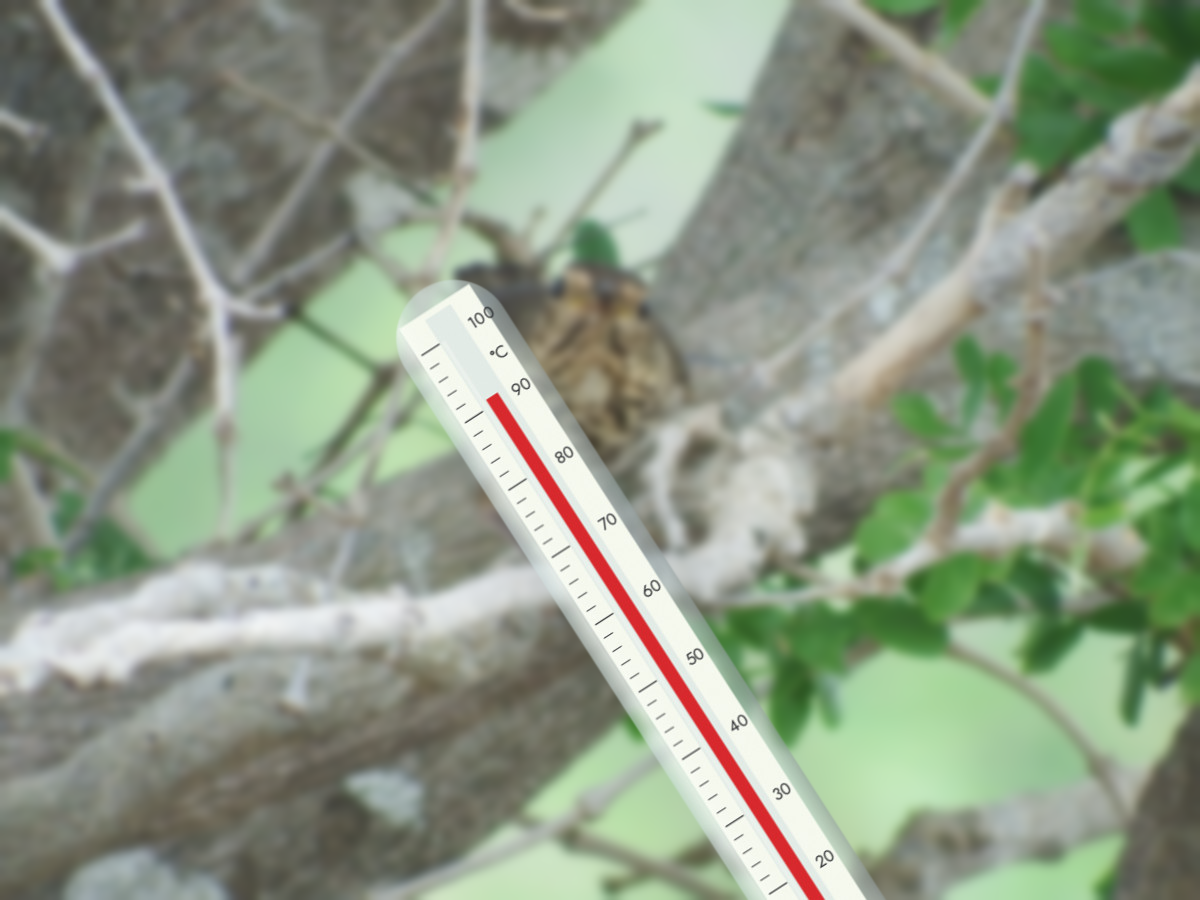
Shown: 91 °C
